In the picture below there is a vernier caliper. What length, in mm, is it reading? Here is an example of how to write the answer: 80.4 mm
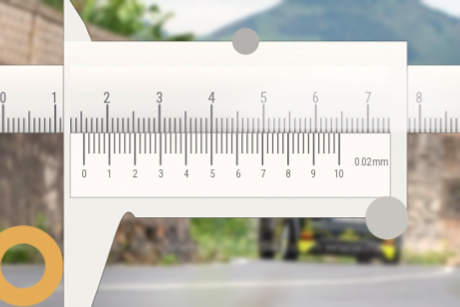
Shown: 15.5 mm
